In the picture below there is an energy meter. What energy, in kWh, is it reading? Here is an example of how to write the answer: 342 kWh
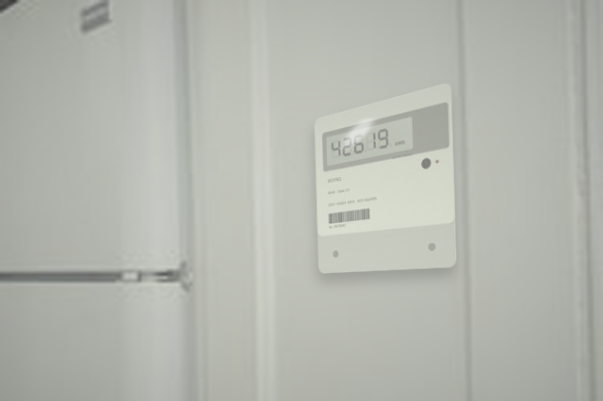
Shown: 42619 kWh
